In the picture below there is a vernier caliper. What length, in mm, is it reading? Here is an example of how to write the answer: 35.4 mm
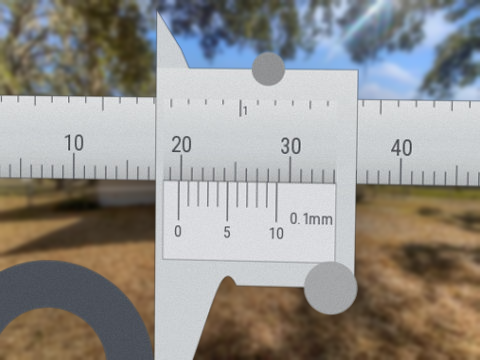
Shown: 19.8 mm
